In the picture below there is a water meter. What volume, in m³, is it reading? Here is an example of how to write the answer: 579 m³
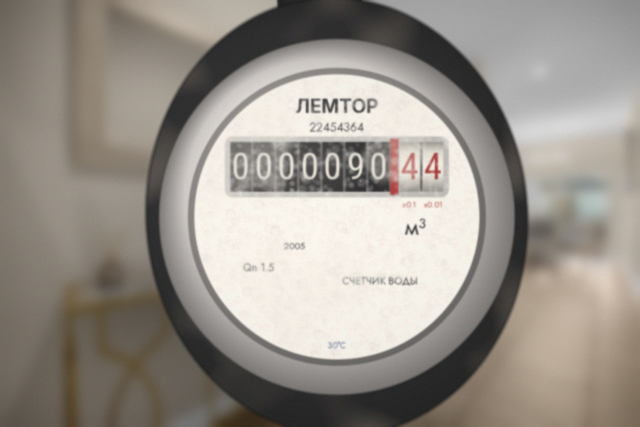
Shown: 90.44 m³
